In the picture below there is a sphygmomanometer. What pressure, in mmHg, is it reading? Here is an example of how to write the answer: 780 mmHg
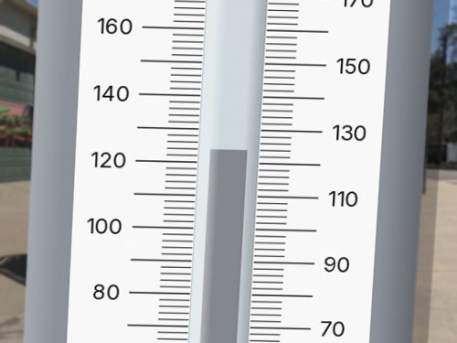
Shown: 124 mmHg
